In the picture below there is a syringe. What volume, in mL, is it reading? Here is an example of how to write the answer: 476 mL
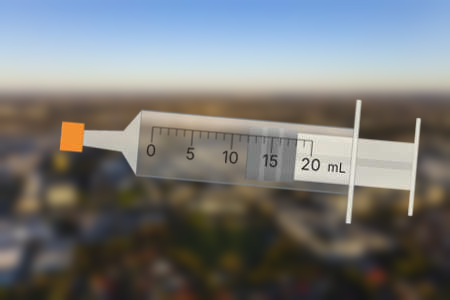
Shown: 12 mL
